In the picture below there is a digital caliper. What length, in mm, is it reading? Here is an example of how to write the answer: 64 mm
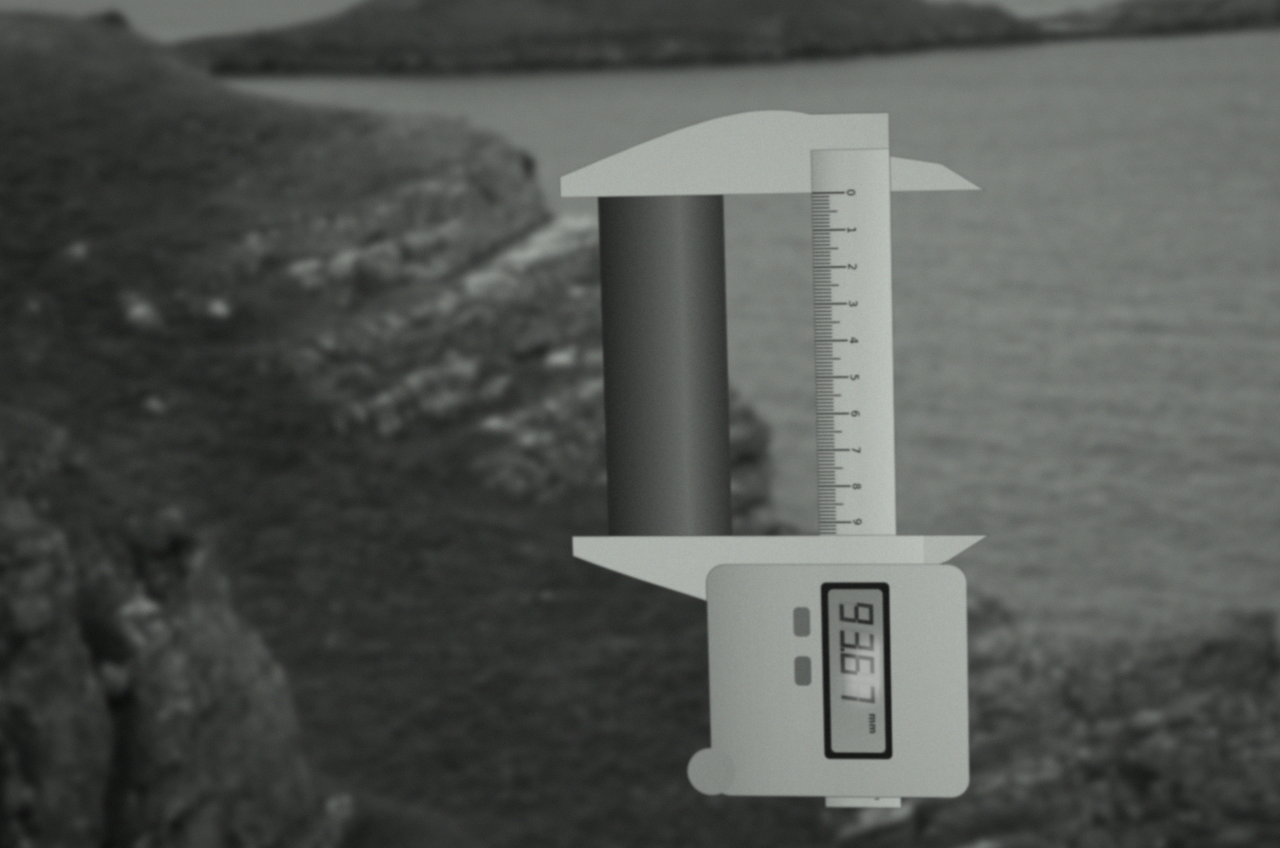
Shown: 93.67 mm
